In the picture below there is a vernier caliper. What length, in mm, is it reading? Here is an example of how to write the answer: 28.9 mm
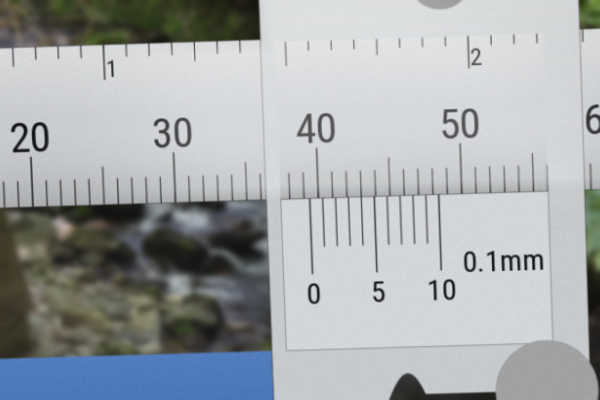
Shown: 39.4 mm
